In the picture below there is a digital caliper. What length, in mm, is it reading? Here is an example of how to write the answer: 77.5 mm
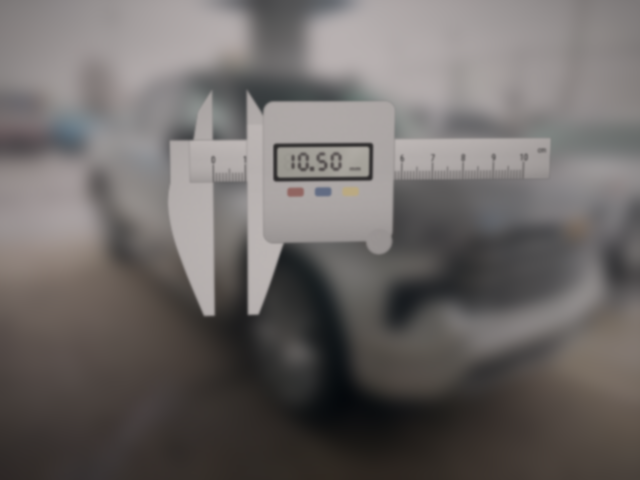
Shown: 10.50 mm
